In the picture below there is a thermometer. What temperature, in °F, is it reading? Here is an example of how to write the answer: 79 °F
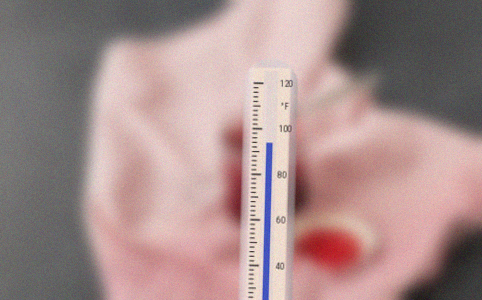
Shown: 94 °F
